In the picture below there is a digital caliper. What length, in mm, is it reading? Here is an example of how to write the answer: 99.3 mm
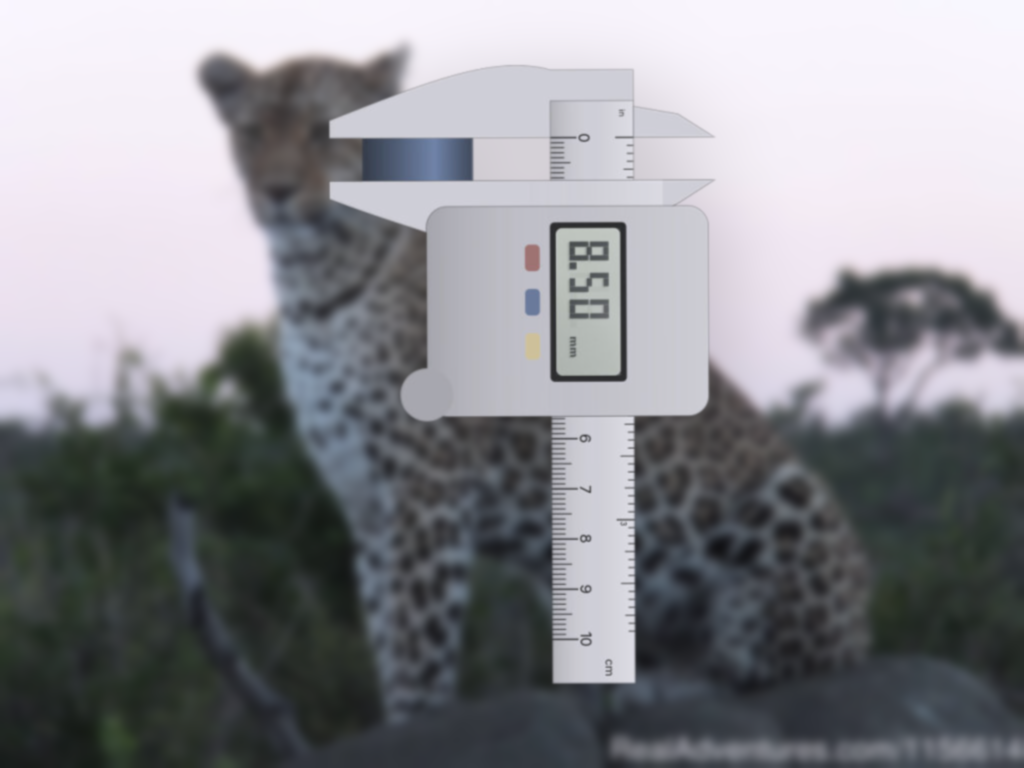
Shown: 8.50 mm
